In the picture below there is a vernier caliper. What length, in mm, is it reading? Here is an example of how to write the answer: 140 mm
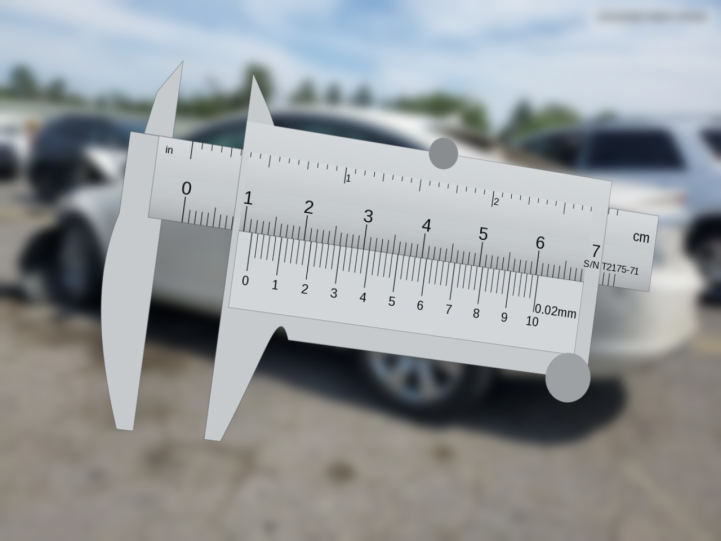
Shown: 11.4 mm
